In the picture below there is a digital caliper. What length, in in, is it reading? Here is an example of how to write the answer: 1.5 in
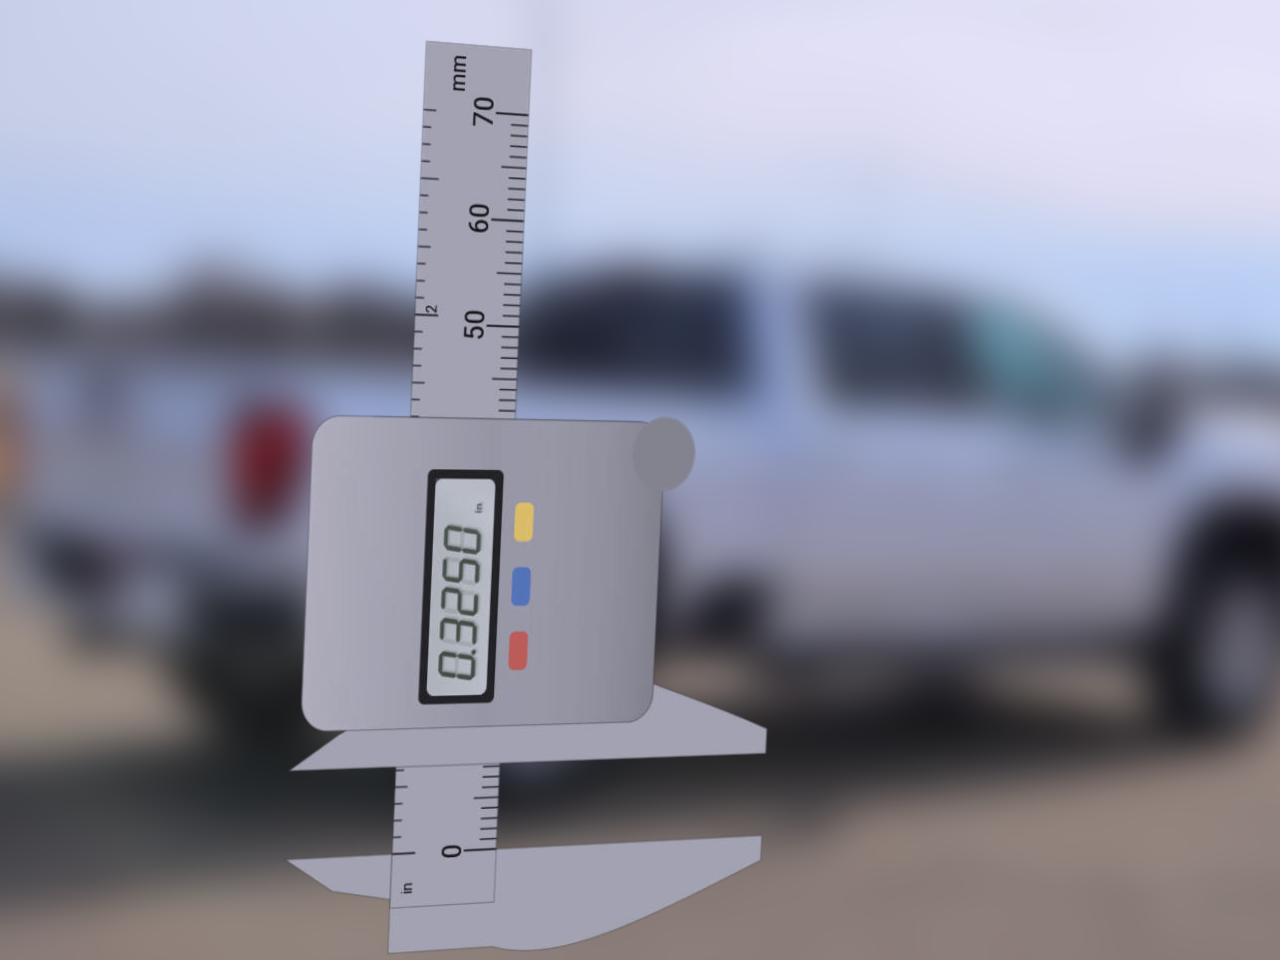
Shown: 0.3250 in
